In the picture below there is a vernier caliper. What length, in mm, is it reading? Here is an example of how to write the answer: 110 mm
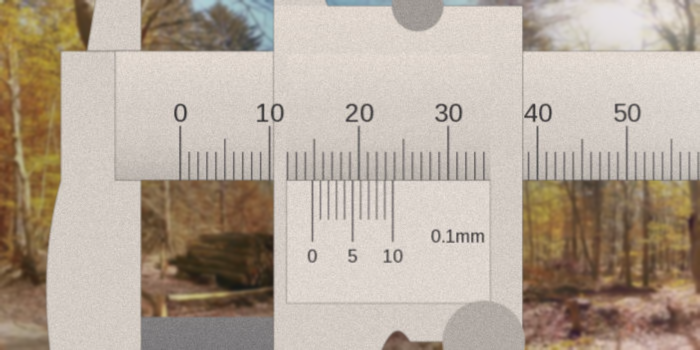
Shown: 14.8 mm
